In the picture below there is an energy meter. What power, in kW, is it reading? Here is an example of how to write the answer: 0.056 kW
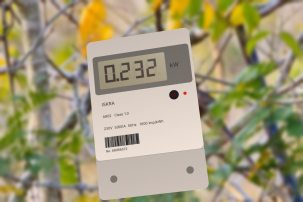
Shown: 0.232 kW
